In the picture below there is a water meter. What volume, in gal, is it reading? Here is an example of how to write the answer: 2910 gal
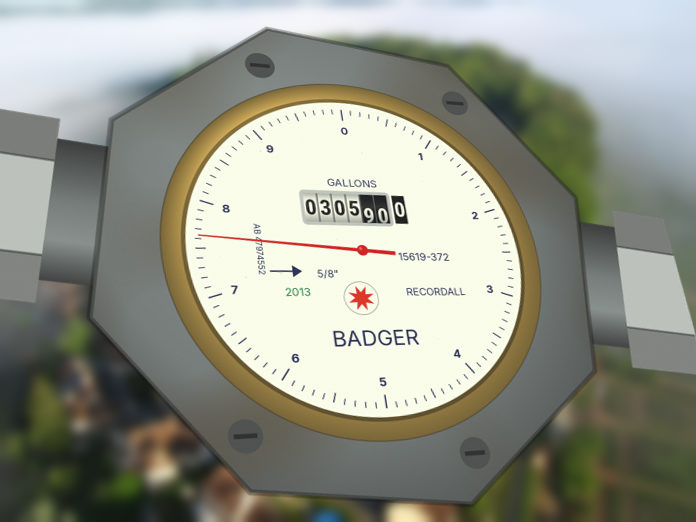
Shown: 305897.6 gal
